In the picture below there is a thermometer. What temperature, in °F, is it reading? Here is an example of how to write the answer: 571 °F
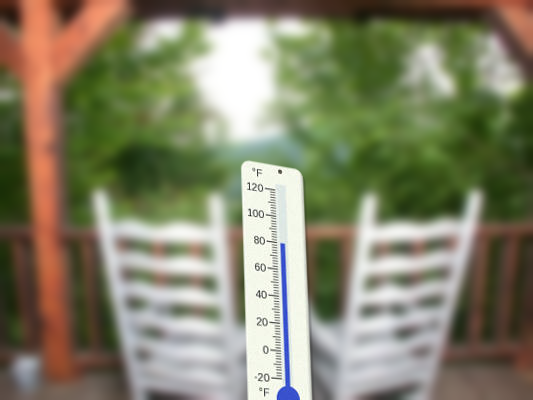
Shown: 80 °F
